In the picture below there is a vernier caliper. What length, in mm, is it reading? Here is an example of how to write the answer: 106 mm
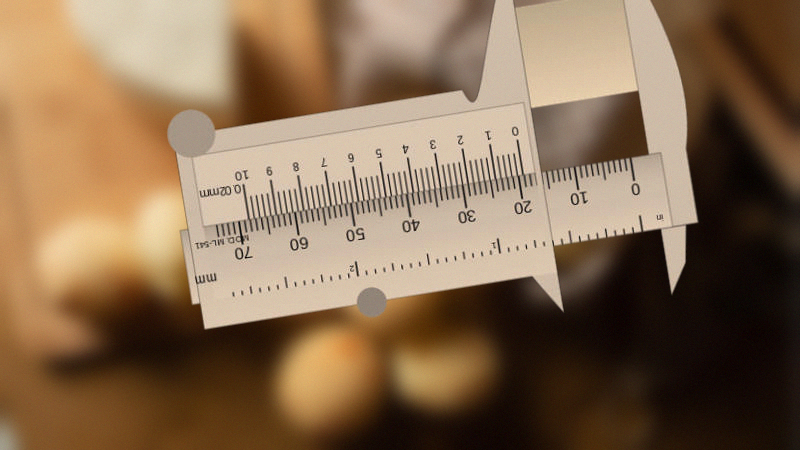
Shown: 19.2 mm
